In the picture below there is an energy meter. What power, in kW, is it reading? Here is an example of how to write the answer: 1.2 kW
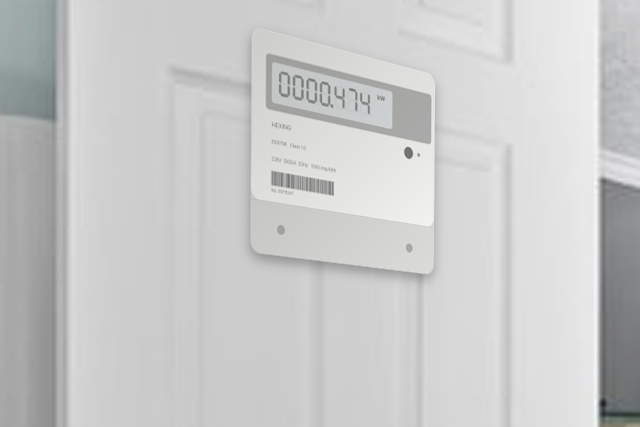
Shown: 0.474 kW
